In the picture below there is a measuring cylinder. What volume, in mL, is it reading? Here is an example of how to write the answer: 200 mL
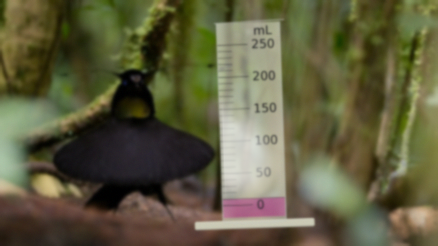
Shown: 10 mL
